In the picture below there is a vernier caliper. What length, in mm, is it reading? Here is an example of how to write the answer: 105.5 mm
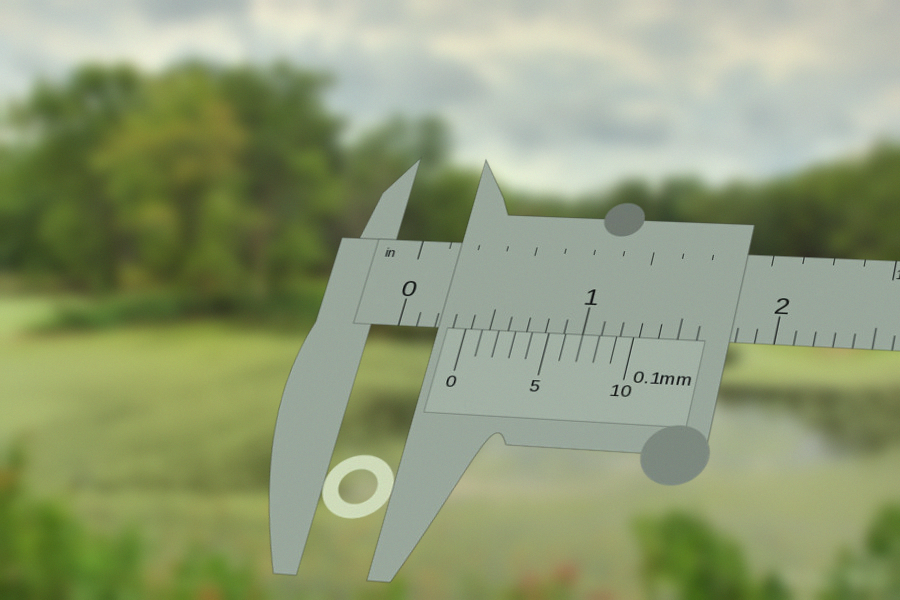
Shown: 3.7 mm
